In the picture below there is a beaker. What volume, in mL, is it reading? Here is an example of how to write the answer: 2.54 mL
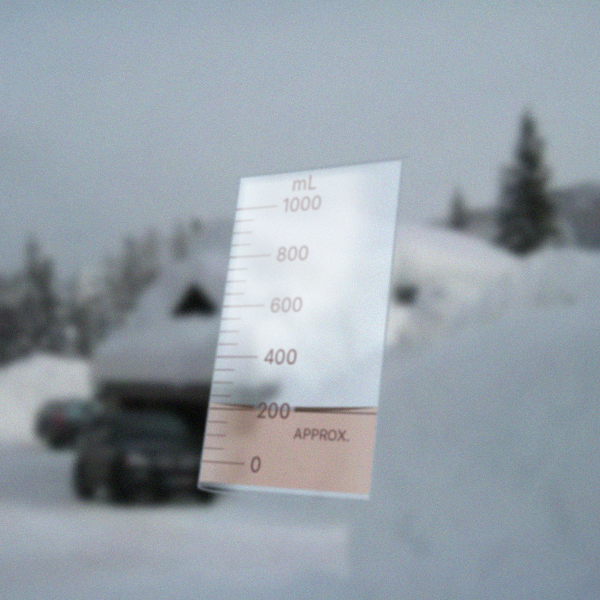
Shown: 200 mL
